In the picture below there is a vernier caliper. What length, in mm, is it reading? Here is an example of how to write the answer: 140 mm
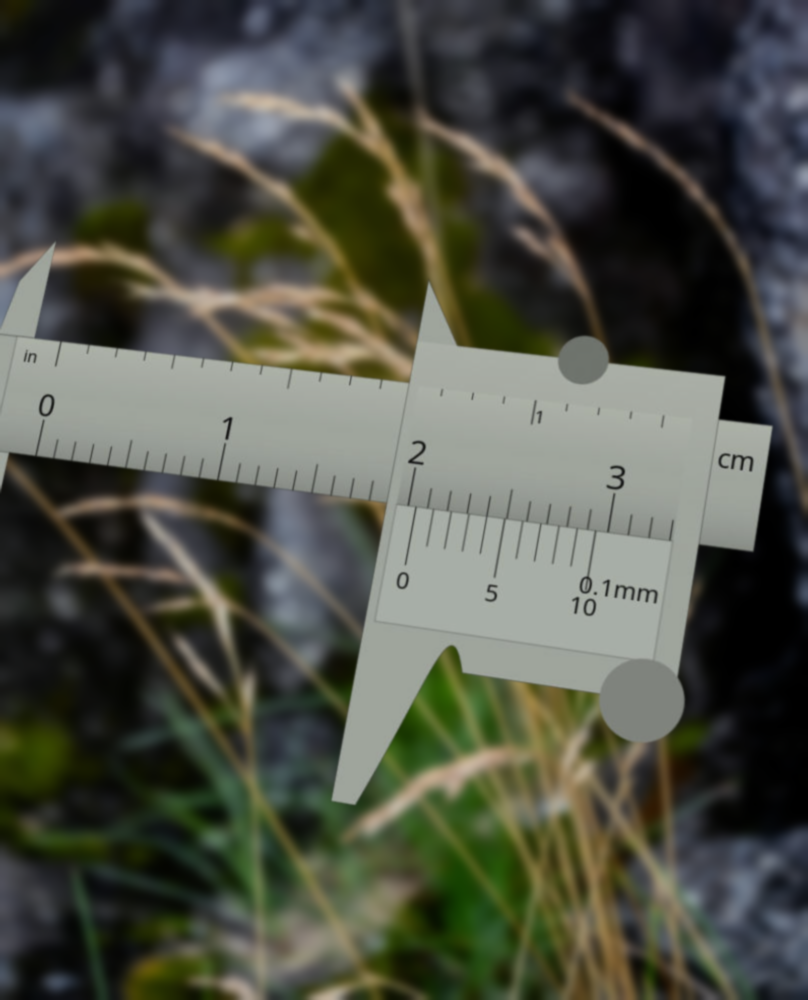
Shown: 20.4 mm
